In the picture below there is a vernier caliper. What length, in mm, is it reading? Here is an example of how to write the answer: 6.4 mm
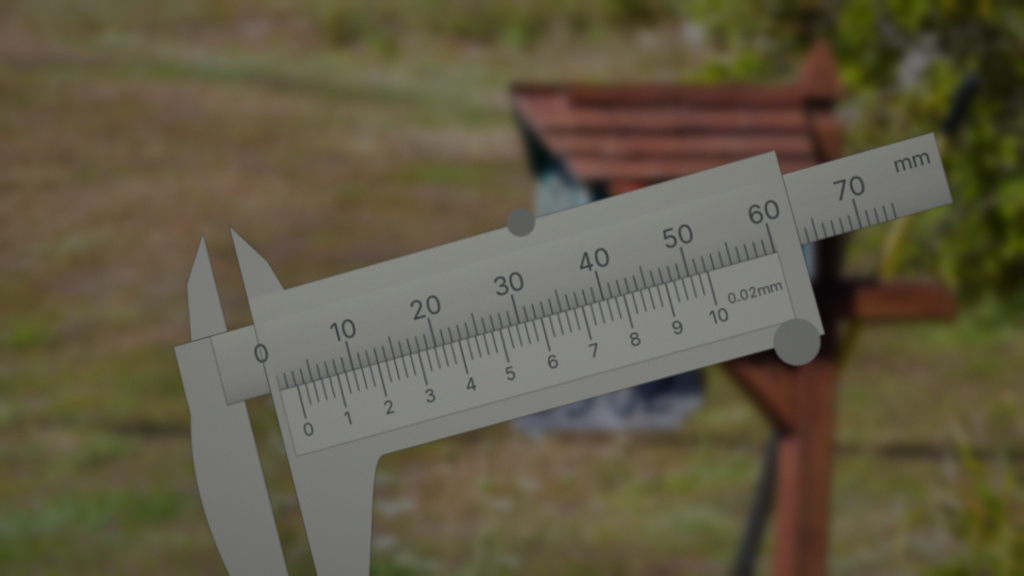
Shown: 3.2 mm
